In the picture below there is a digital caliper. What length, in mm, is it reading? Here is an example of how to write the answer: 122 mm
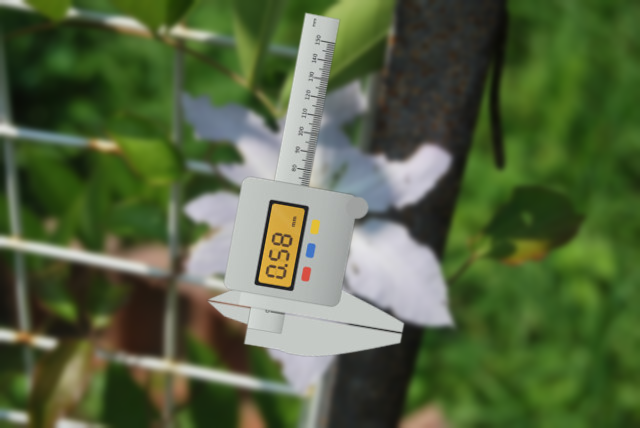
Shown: 0.58 mm
